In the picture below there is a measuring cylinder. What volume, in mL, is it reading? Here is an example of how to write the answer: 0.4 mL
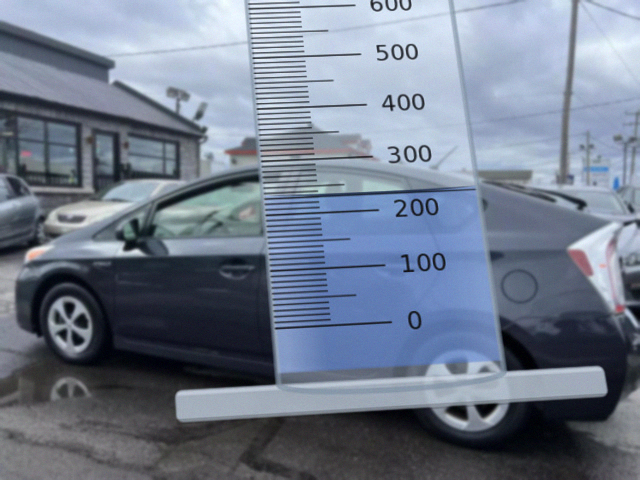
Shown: 230 mL
